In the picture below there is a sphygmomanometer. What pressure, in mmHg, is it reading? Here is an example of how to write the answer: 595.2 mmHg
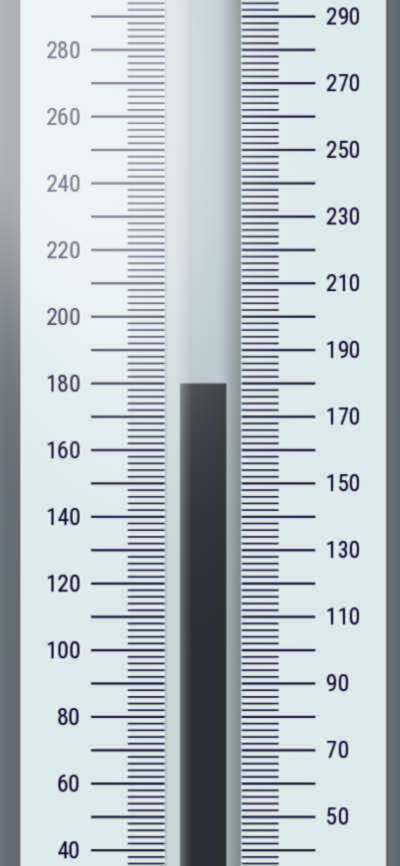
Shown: 180 mmHg
